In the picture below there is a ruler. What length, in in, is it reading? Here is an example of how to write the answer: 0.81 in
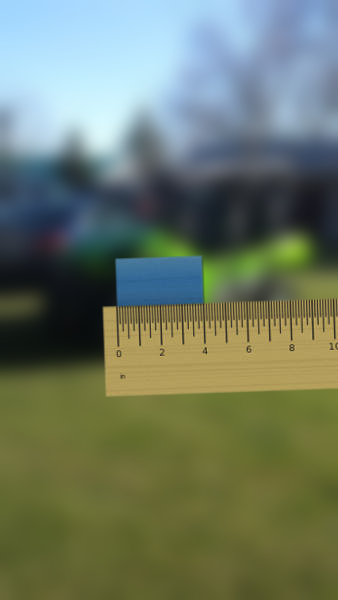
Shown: 4 in
